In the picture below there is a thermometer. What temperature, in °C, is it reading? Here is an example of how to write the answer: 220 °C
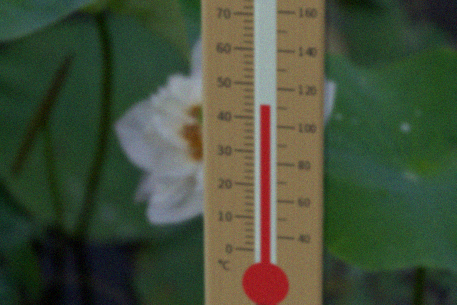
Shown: 44 °C
